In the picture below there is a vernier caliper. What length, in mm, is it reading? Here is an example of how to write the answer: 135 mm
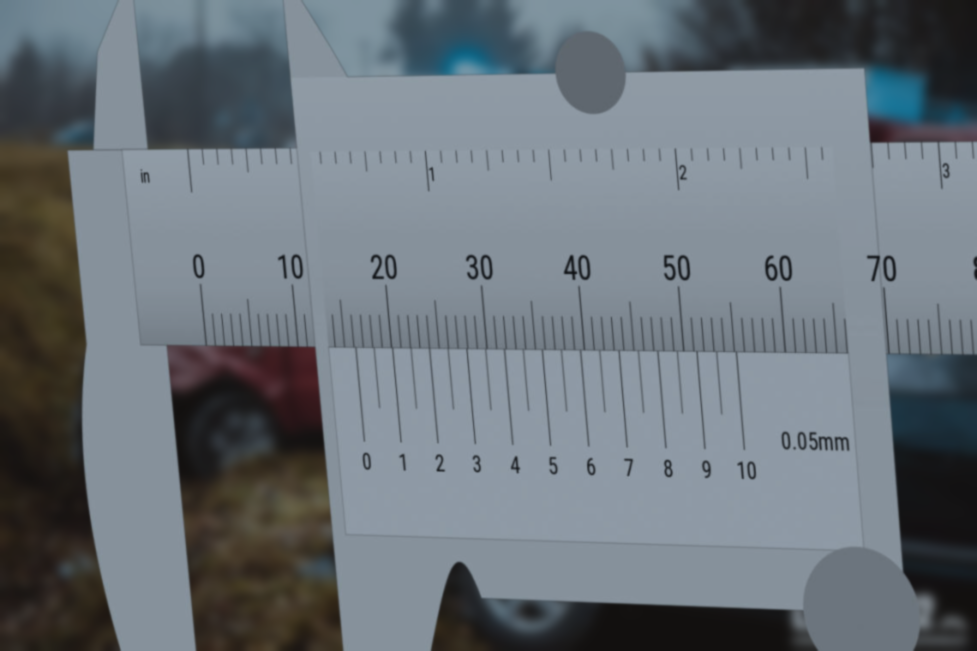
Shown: 16.2 mm
